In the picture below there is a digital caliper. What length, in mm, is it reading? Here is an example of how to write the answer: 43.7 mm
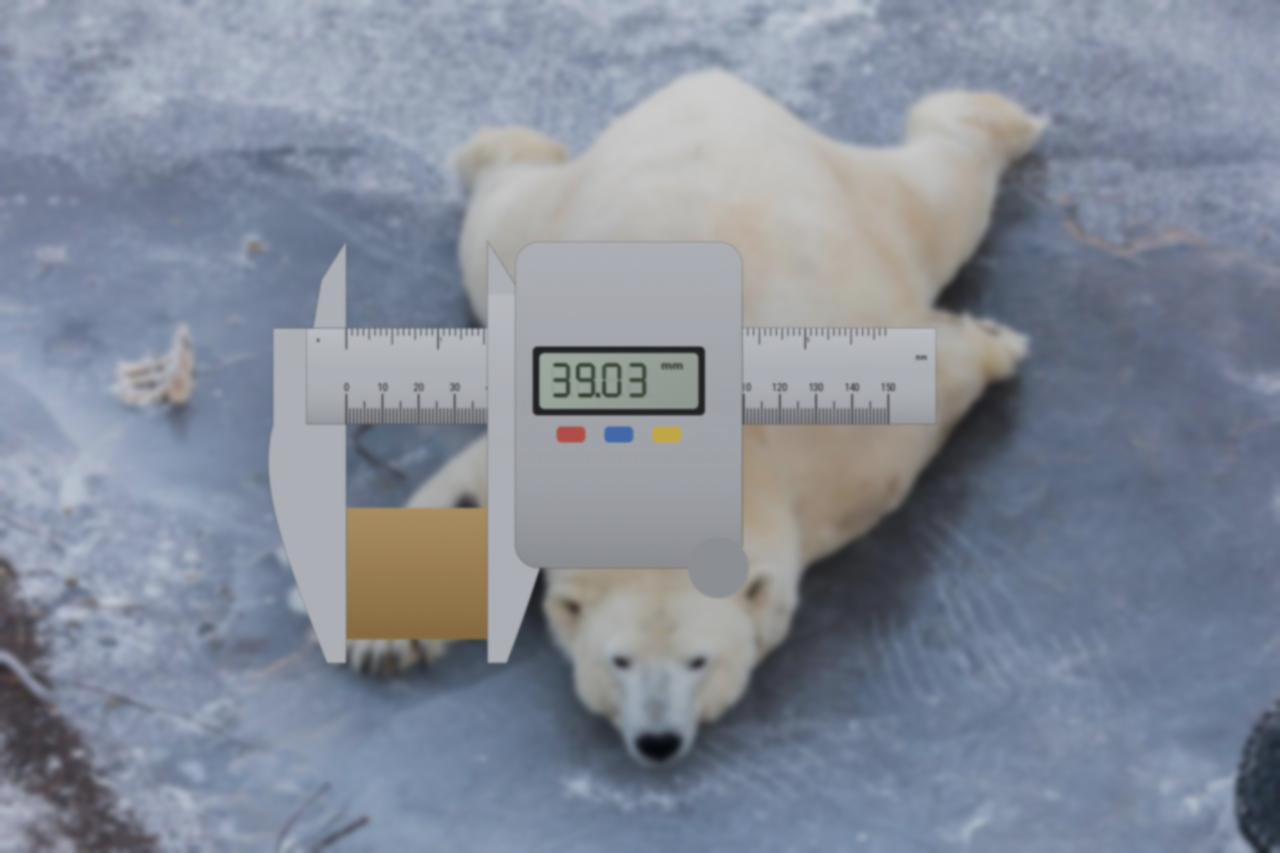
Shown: 39.03 mm
